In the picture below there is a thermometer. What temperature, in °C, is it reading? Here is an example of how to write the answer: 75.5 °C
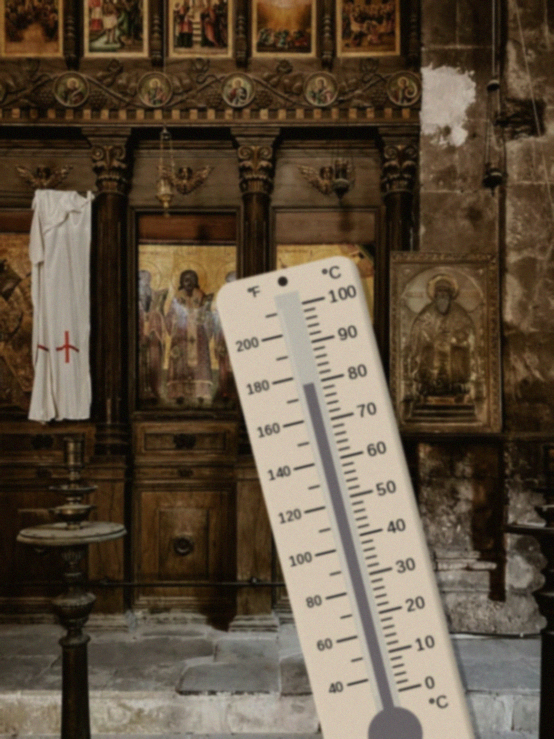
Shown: 80 °C
